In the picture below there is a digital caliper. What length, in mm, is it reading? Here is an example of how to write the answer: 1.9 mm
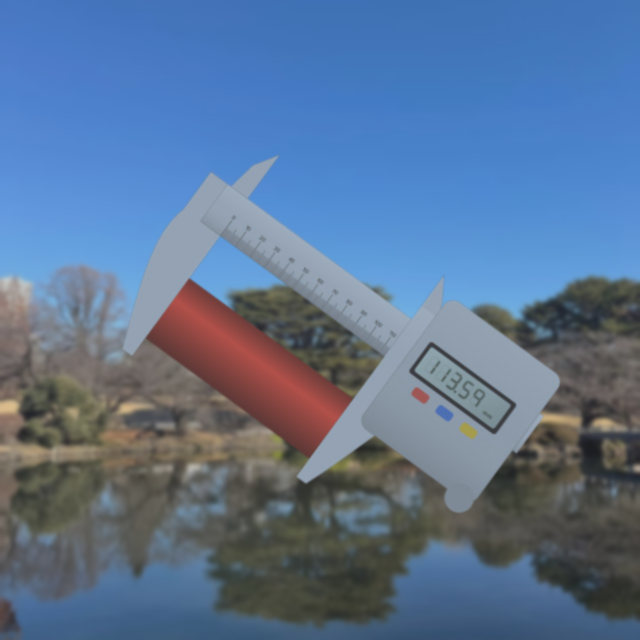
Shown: 113.59 mm
